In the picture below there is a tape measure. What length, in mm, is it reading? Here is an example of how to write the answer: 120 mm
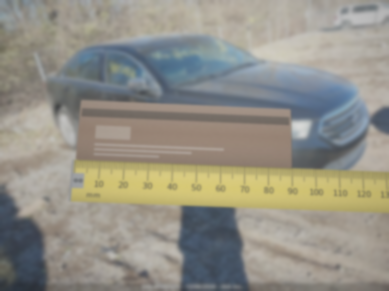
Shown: 90 mm
